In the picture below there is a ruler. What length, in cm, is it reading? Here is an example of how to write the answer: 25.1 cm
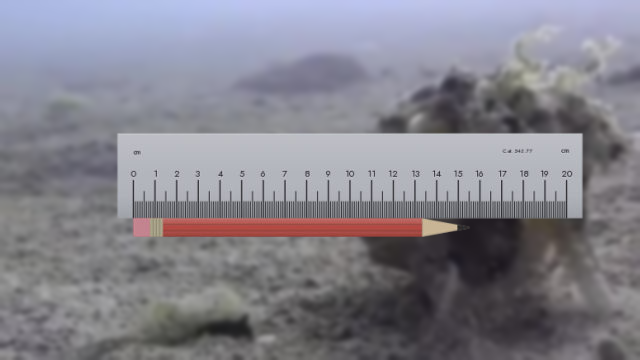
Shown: 15.5 cm
